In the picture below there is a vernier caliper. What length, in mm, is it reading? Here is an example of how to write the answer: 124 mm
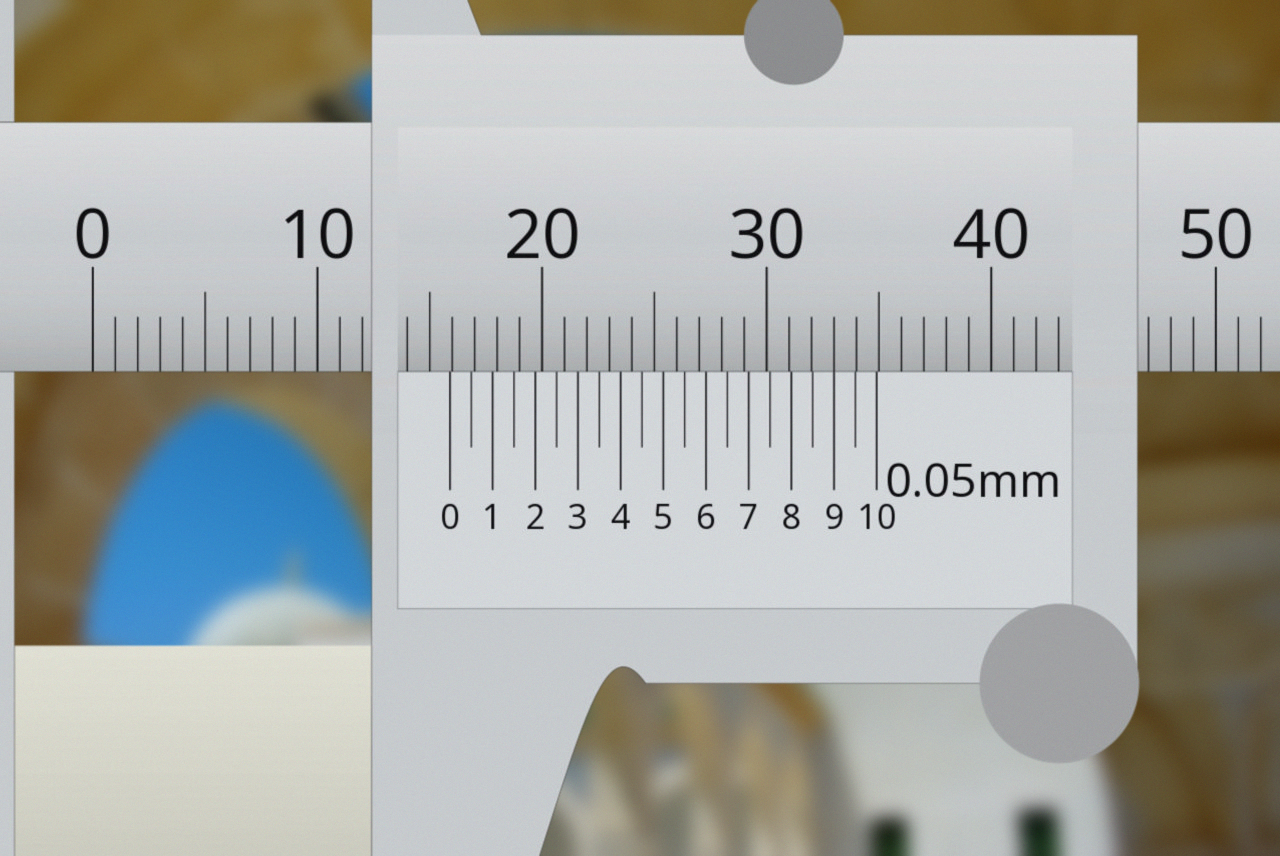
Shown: 15.9 mm
